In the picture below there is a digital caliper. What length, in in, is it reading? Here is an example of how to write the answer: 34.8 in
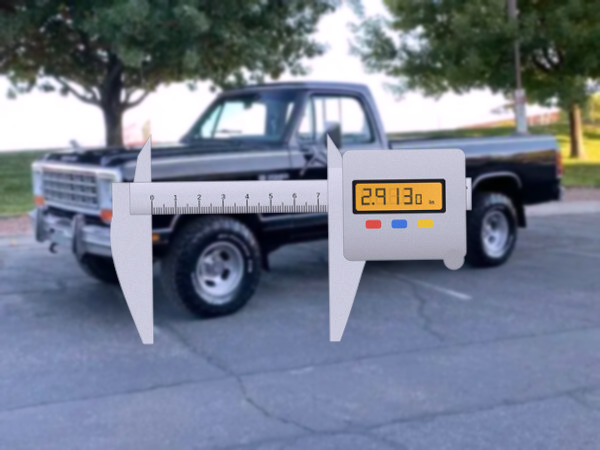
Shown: 2.9130 in
